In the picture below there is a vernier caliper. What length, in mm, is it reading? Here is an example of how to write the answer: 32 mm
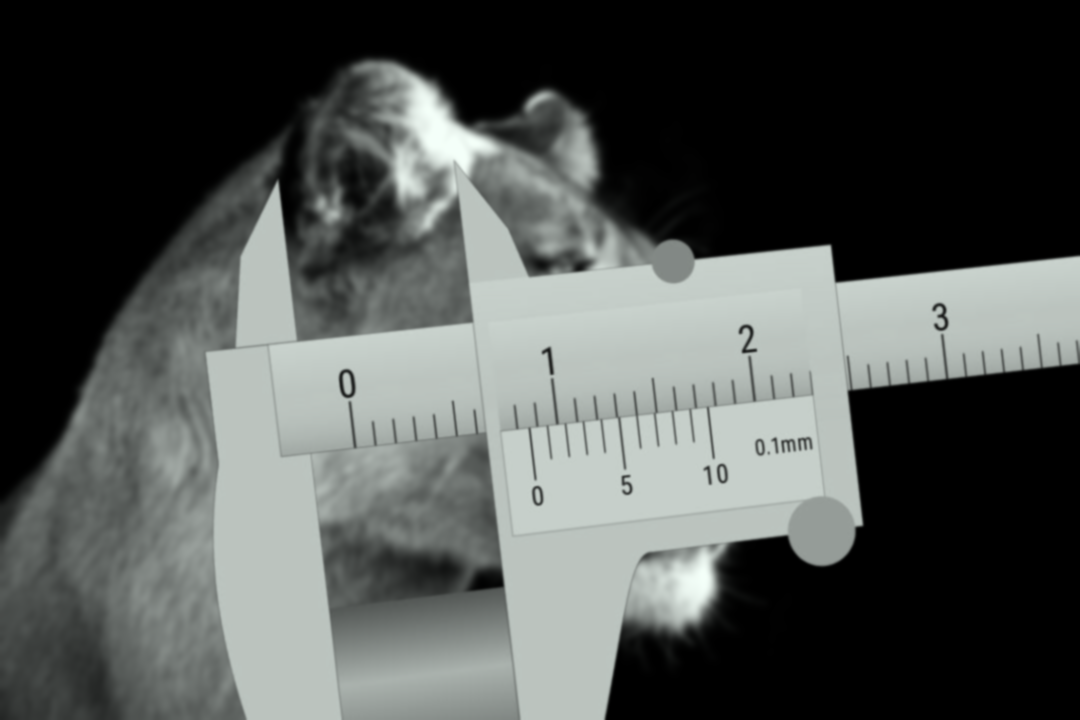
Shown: 8.6 mm
